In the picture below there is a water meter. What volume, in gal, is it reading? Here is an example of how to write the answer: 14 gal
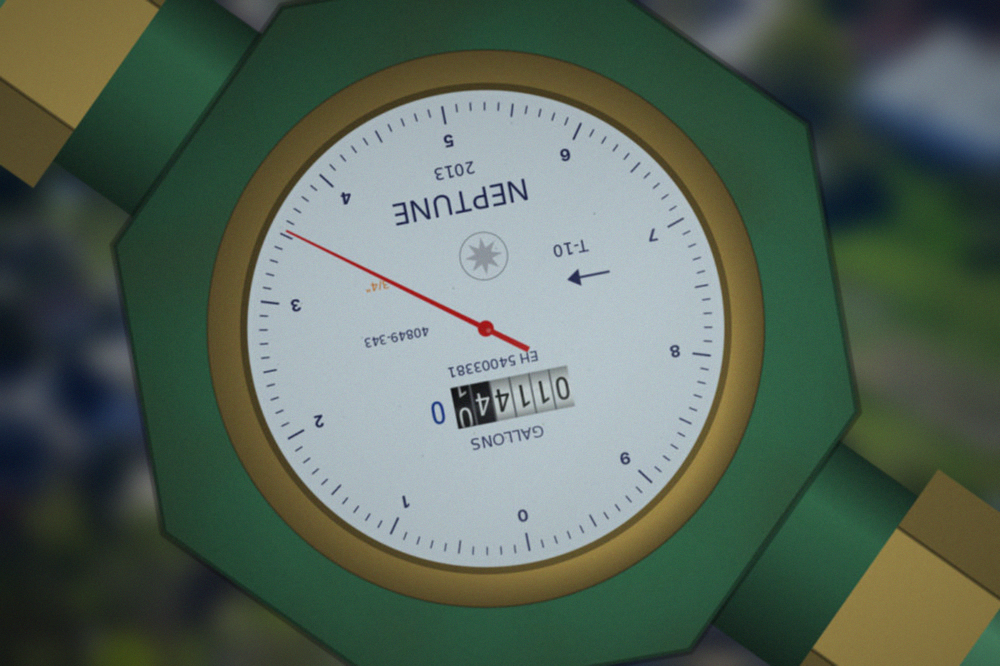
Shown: 114403.5 gal
